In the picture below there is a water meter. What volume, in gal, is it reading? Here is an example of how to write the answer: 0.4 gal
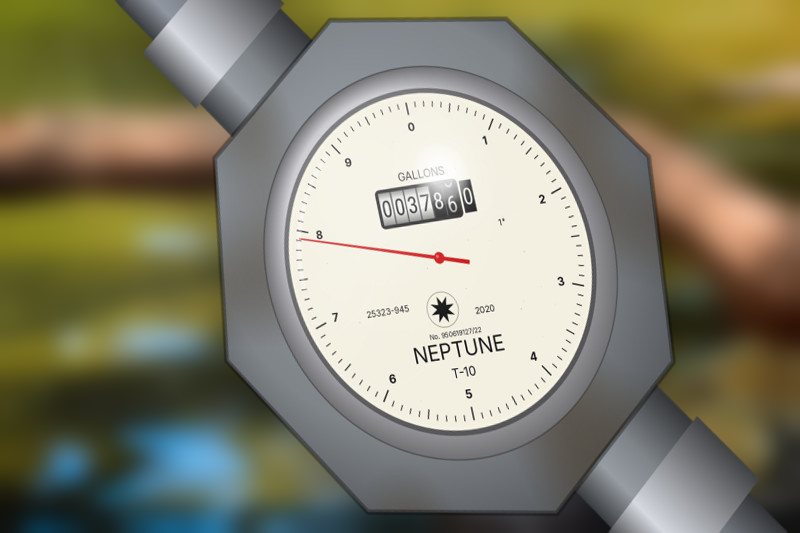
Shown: 37857.9 gal
